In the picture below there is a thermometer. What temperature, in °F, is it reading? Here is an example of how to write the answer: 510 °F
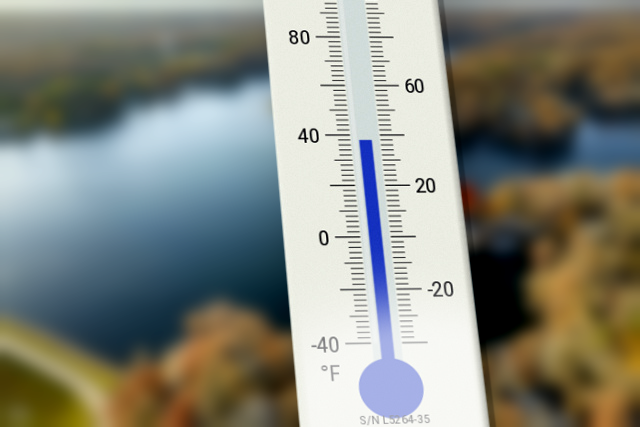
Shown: 38 °F
